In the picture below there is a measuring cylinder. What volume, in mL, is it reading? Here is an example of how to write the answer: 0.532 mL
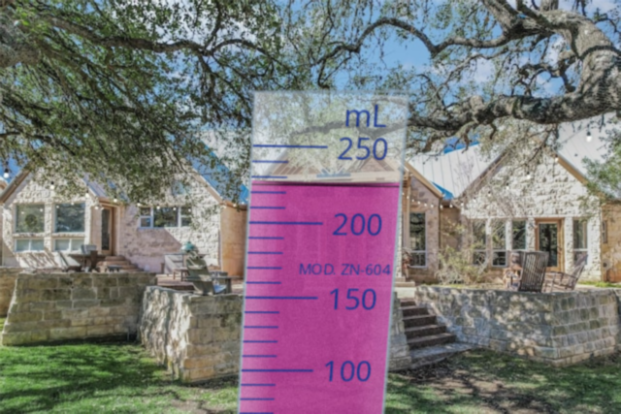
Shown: 225 mL
